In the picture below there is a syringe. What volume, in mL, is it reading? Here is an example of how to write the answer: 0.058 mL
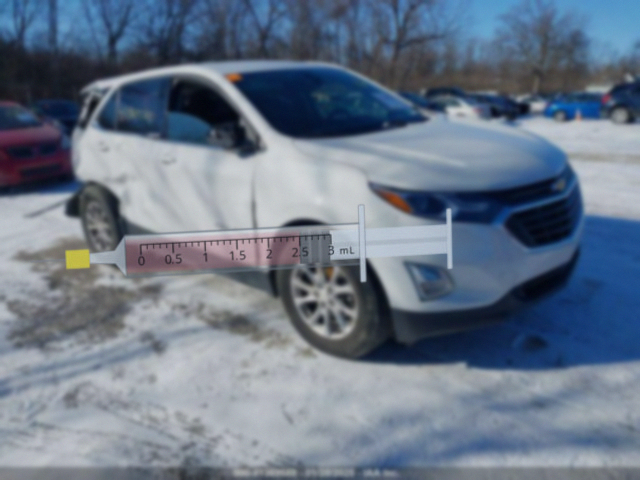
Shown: 2.5 mL
